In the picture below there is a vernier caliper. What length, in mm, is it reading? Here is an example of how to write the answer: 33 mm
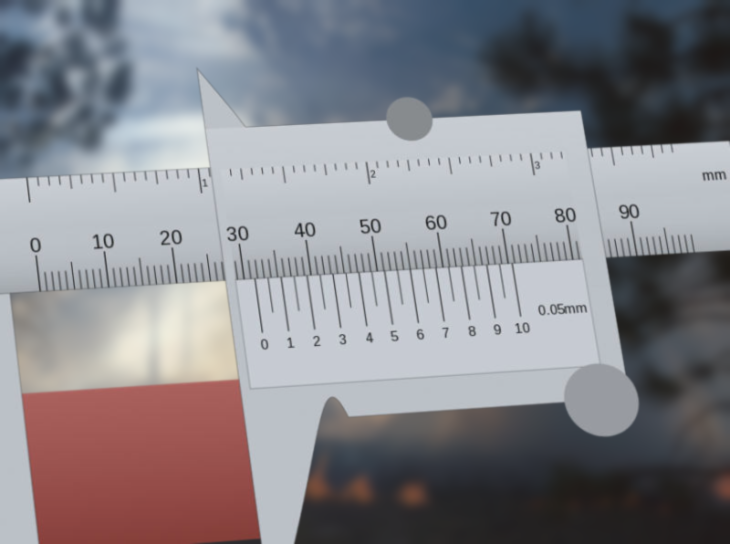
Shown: 31.6 mm
